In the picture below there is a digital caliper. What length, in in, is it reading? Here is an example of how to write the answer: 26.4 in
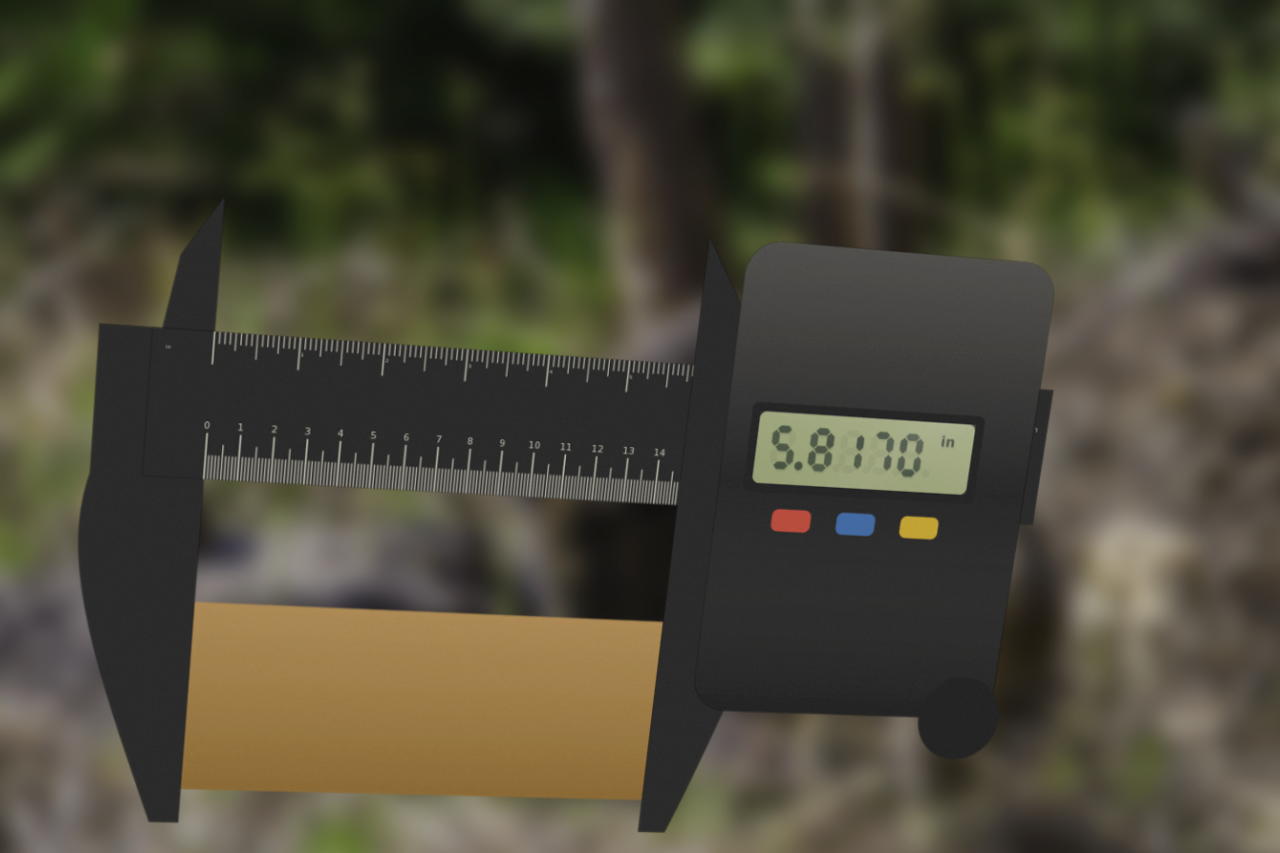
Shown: 5.8170 in
